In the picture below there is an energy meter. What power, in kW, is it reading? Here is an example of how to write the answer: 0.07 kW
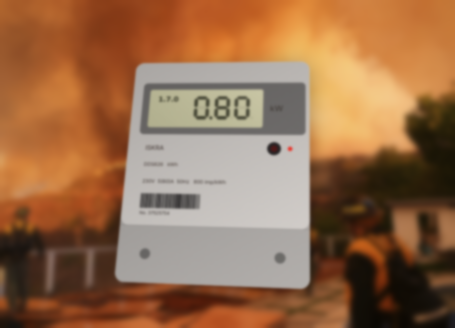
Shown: 0.80 kW
